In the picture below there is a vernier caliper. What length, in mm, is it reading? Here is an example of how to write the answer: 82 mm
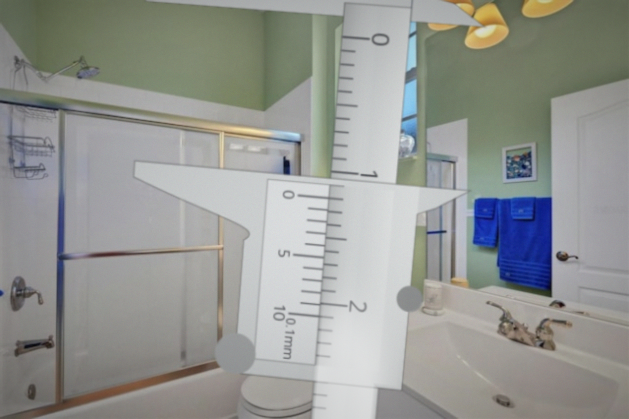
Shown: 12.0 mm
